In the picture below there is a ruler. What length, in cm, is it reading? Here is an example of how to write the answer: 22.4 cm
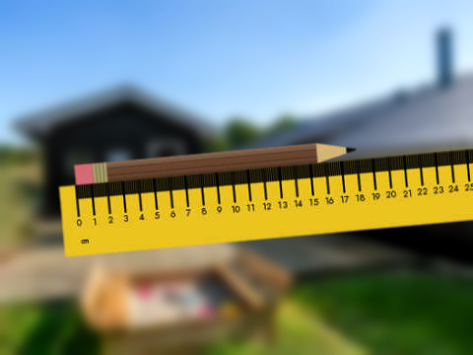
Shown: 18 cm
